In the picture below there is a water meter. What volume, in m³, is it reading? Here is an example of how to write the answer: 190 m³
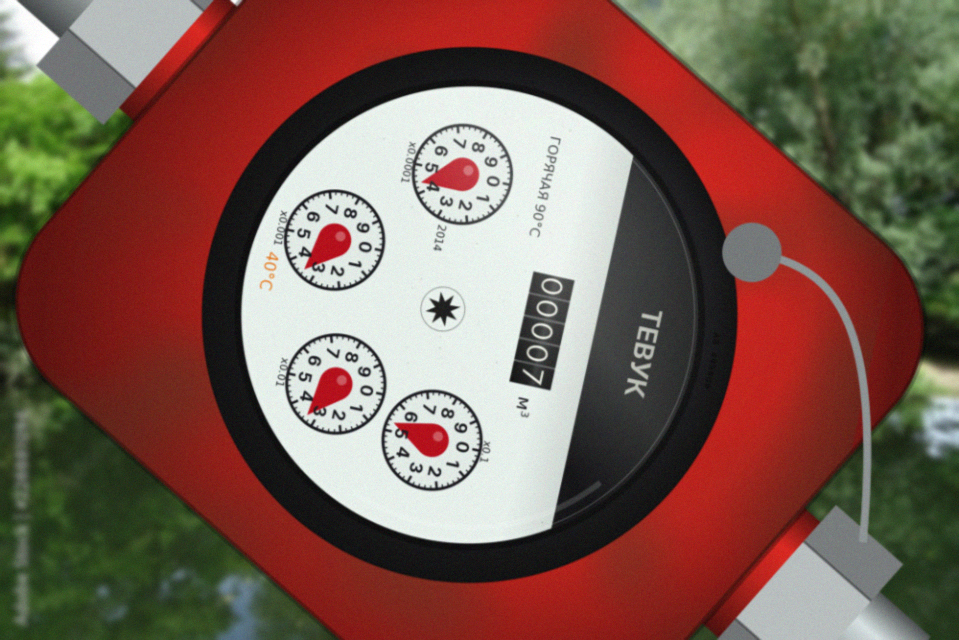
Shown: 7.5334 m³
